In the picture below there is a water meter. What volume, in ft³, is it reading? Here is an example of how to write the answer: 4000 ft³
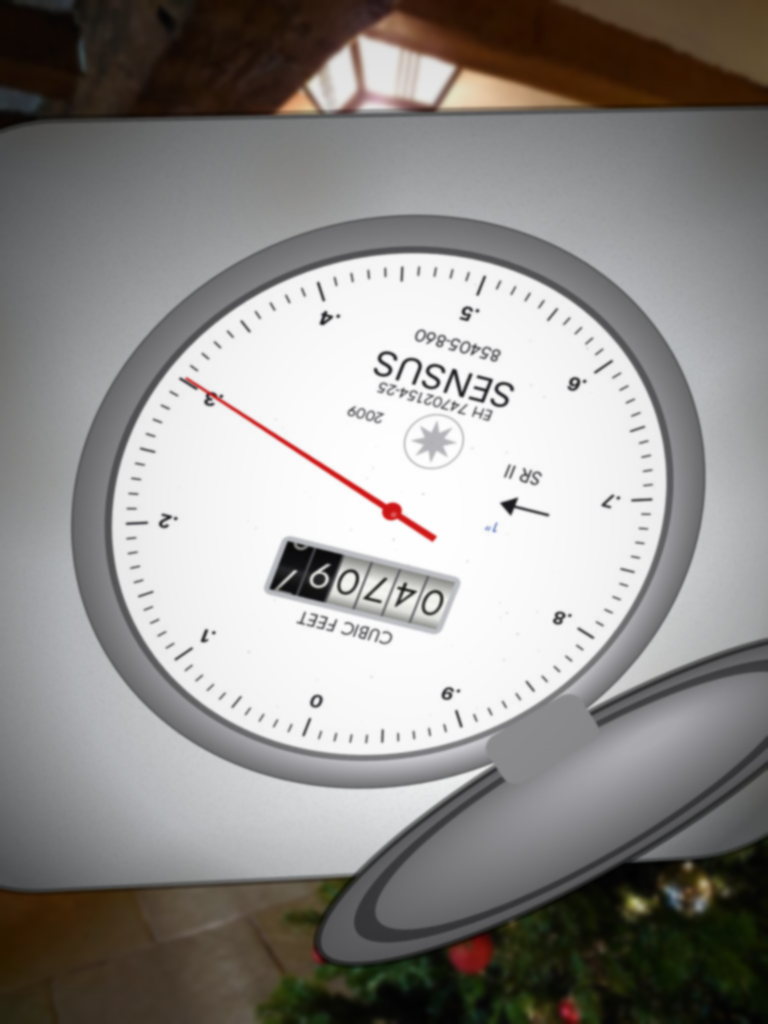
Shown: 47097.30 ft³
